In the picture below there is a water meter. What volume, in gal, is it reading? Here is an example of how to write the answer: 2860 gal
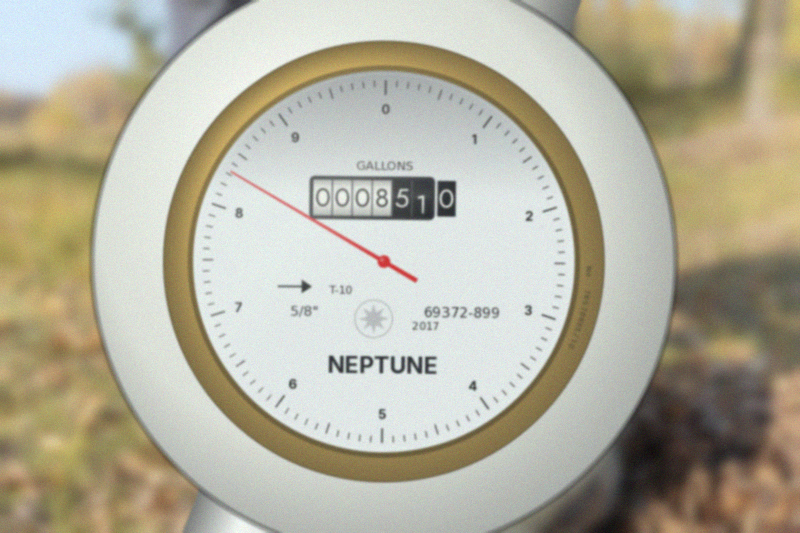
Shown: 8508.3 gal
